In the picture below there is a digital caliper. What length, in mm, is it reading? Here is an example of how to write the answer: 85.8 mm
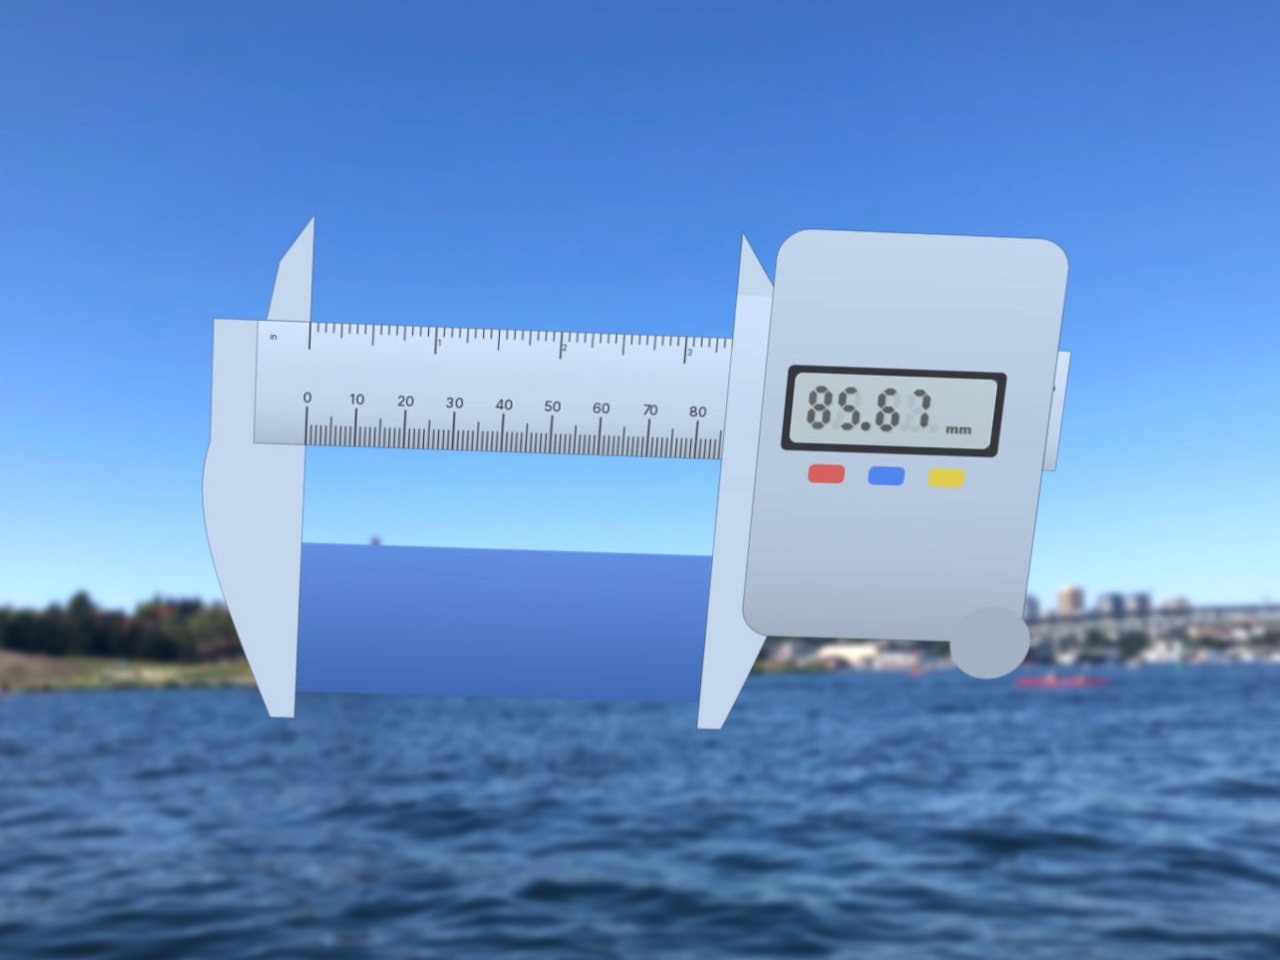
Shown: 85.67 mm
